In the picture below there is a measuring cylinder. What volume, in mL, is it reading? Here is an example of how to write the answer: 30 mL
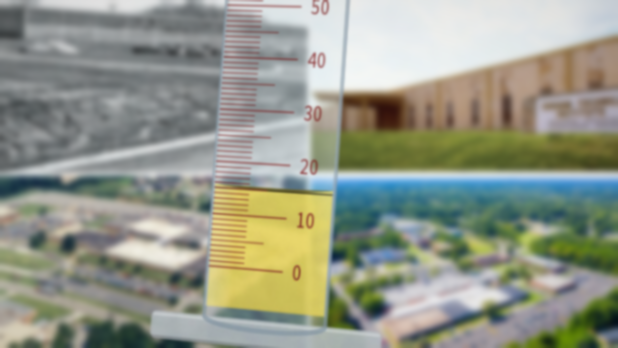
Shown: 15 mL
